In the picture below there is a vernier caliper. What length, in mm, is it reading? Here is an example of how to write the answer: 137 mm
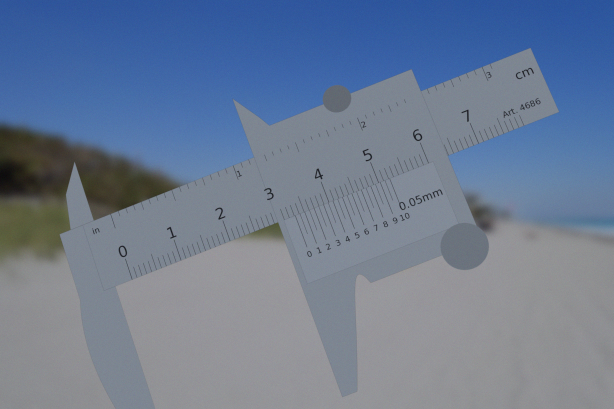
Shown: 33.2 mm
